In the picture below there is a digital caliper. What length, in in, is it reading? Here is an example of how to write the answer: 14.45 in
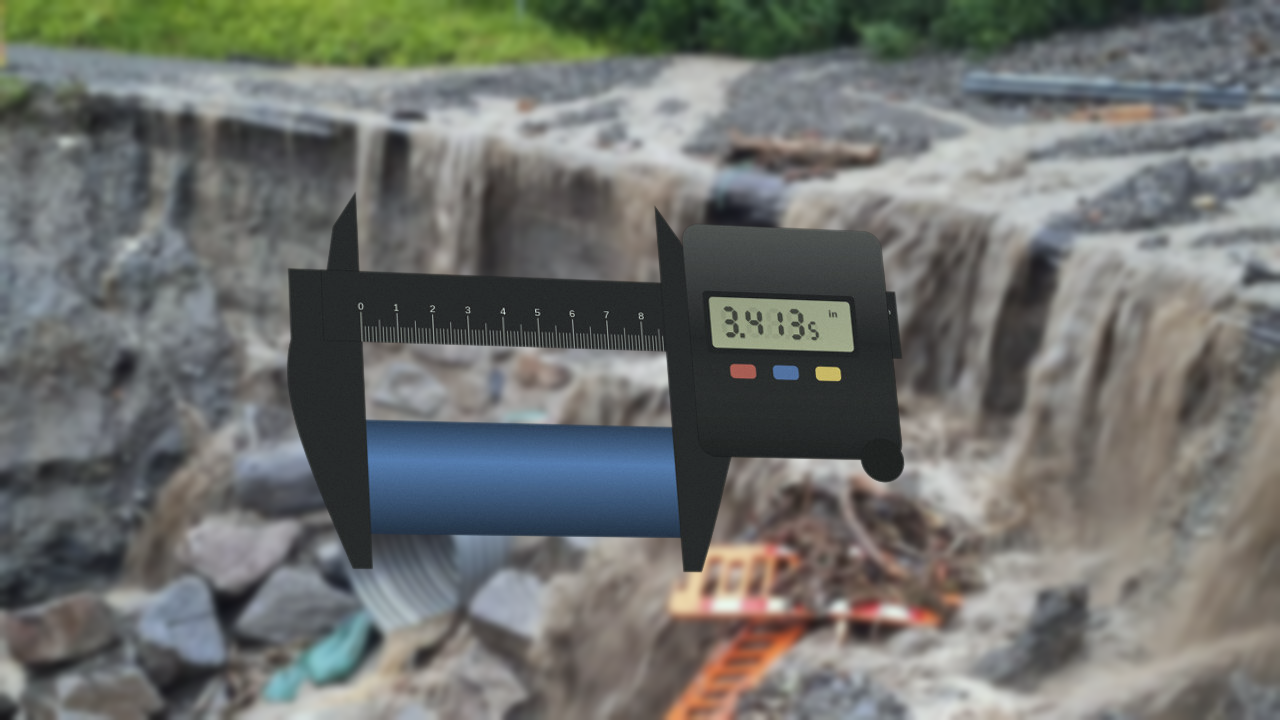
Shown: 3.4135 in
